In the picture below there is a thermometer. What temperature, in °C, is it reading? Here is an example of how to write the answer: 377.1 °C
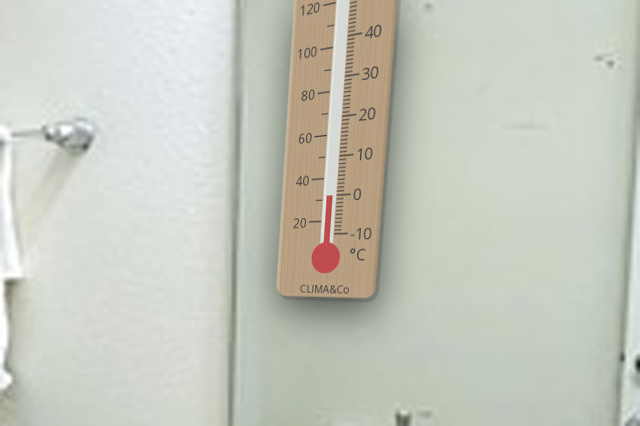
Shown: 0 °C
